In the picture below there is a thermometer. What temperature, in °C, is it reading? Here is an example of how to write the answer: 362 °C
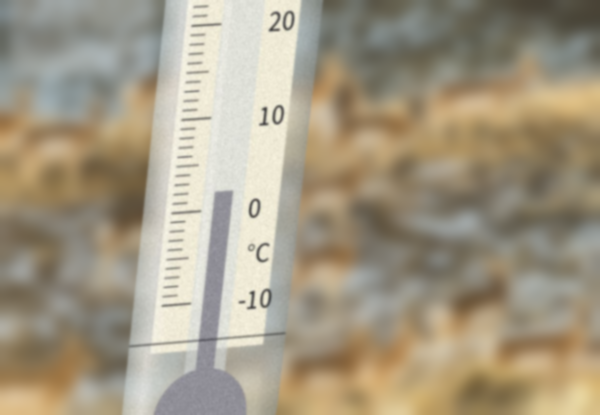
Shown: 2 °C
